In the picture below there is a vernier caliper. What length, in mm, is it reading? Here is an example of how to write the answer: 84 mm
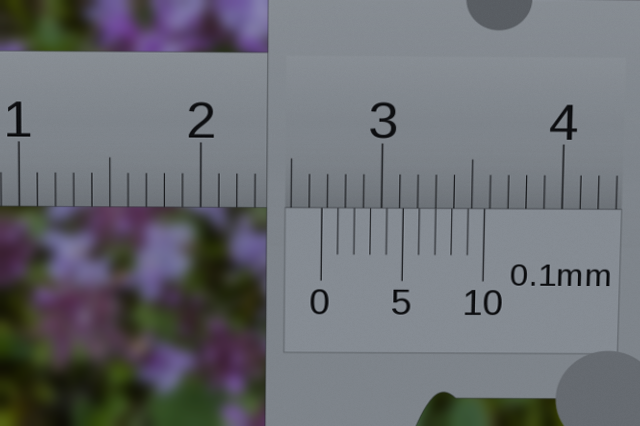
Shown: 26.7 mm
